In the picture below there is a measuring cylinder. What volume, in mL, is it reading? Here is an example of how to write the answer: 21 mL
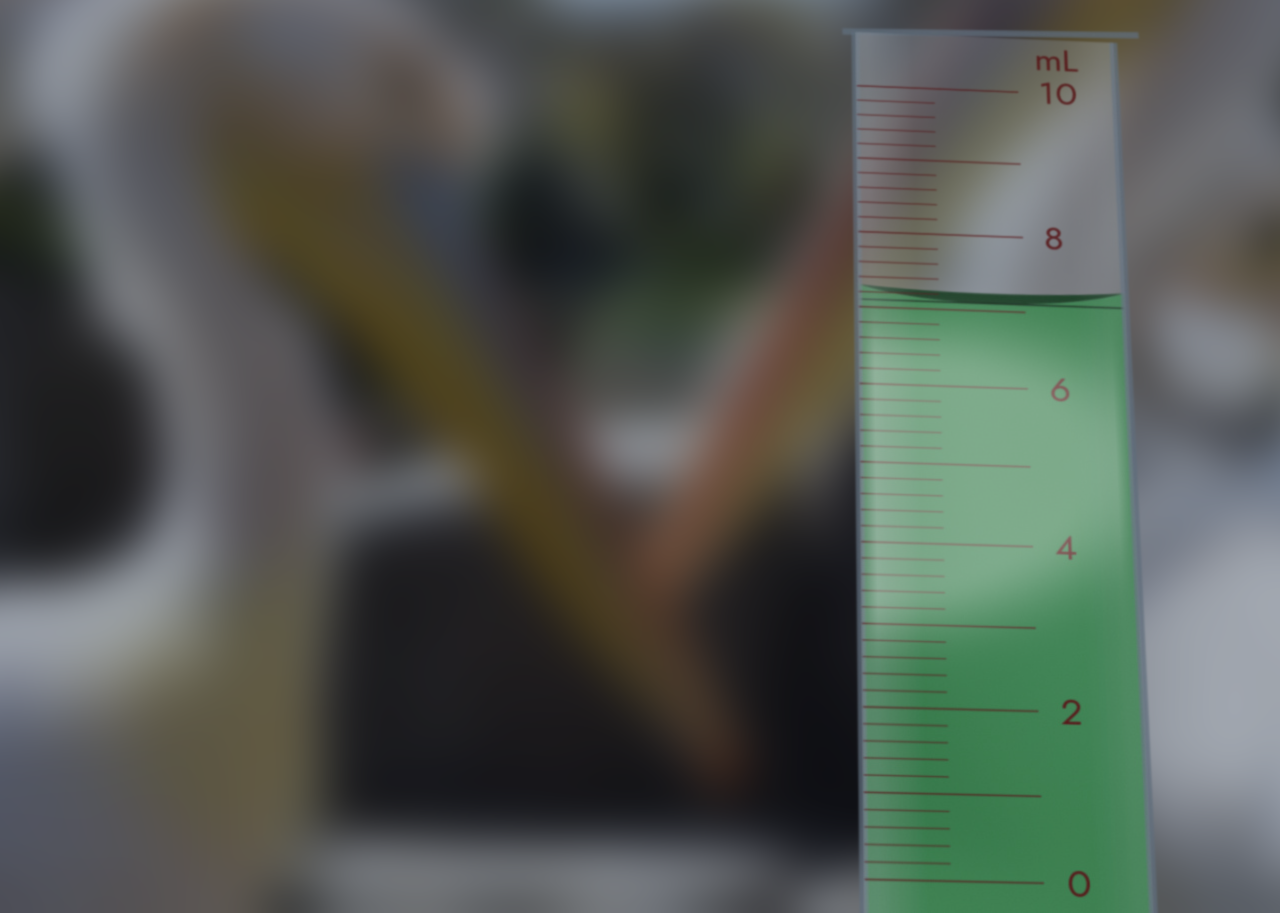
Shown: 7.1 mL
